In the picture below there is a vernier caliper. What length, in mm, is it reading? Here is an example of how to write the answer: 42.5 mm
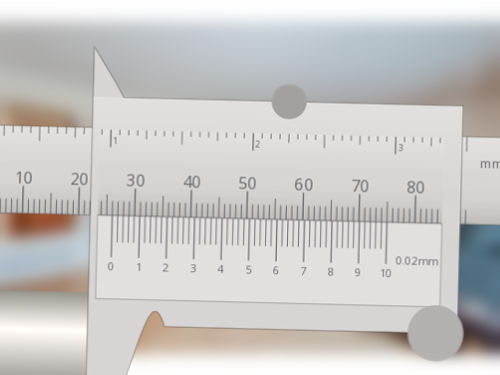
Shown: 26.0 mm
